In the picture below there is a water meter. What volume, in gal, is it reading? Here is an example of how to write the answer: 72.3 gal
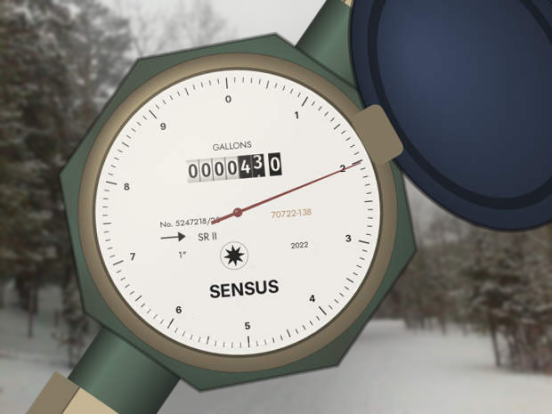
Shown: 432.0 gal
